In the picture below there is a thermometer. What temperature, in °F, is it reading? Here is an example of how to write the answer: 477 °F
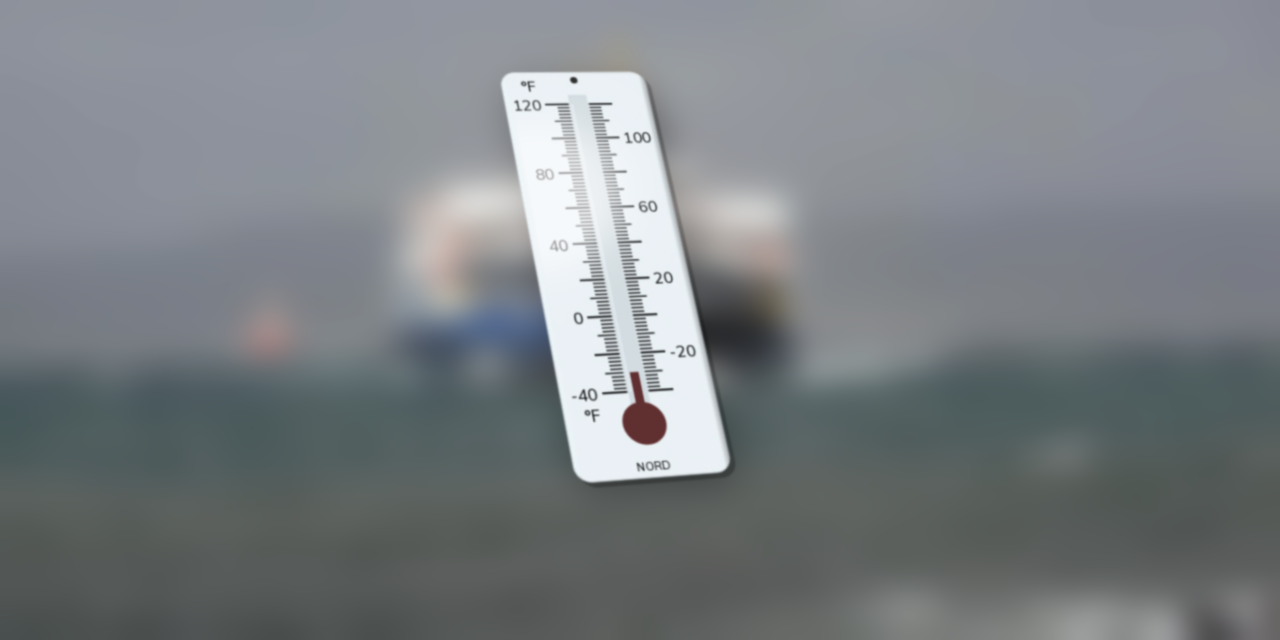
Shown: -30 °F
